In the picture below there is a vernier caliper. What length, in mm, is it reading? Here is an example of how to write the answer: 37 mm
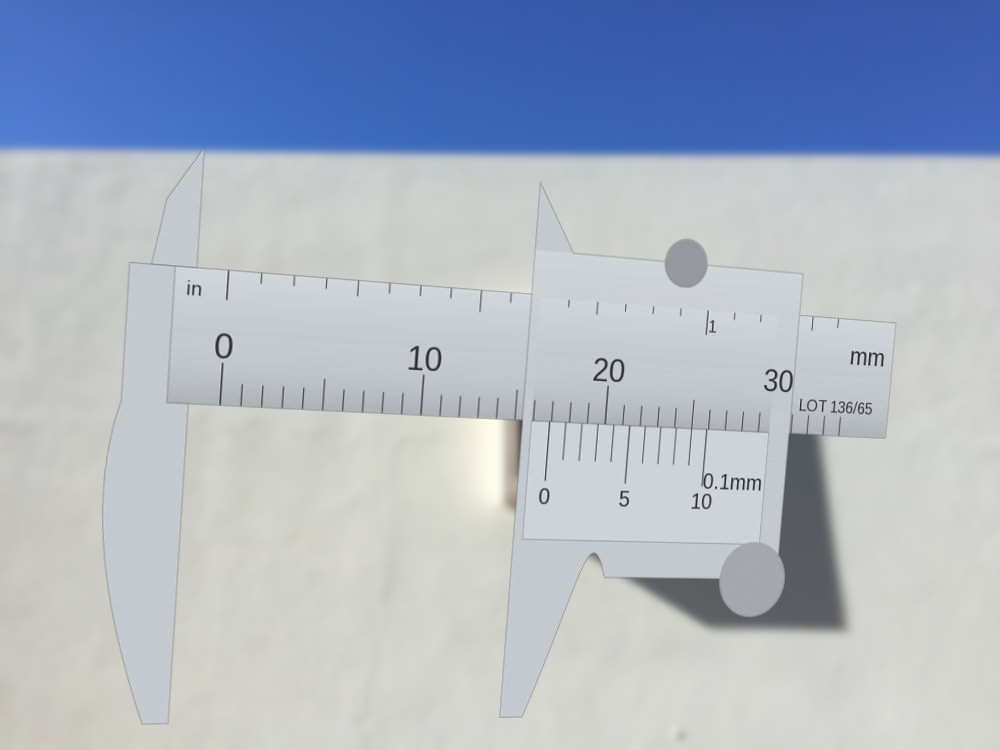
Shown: 16.9 mm
